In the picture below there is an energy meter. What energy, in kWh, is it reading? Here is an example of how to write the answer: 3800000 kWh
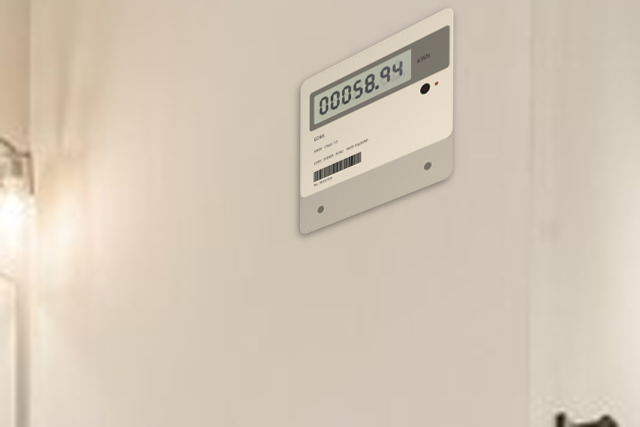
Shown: 58.94 kWh
